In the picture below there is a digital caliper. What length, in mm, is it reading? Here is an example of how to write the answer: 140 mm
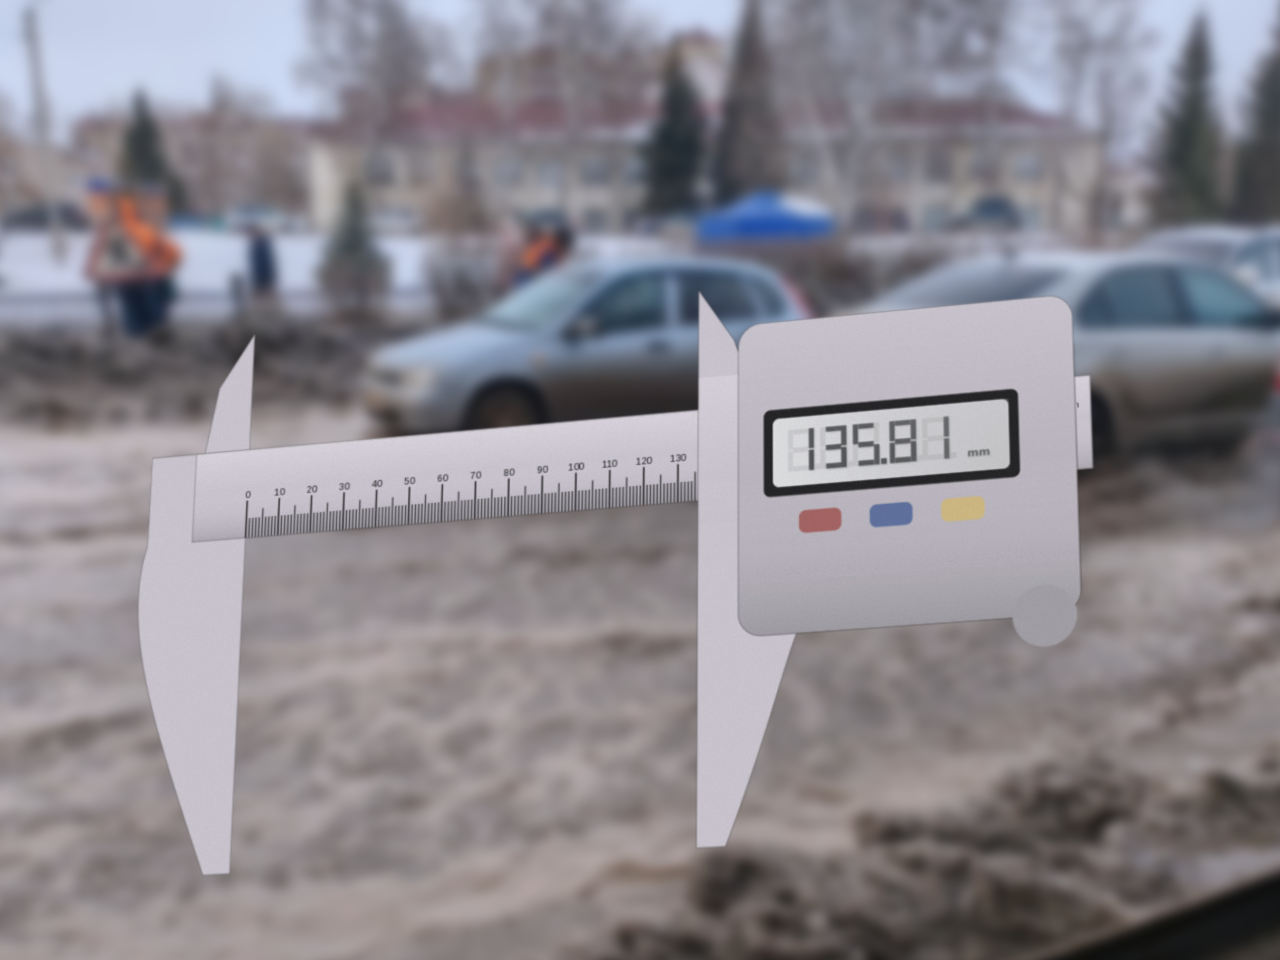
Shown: 135.81 mm
